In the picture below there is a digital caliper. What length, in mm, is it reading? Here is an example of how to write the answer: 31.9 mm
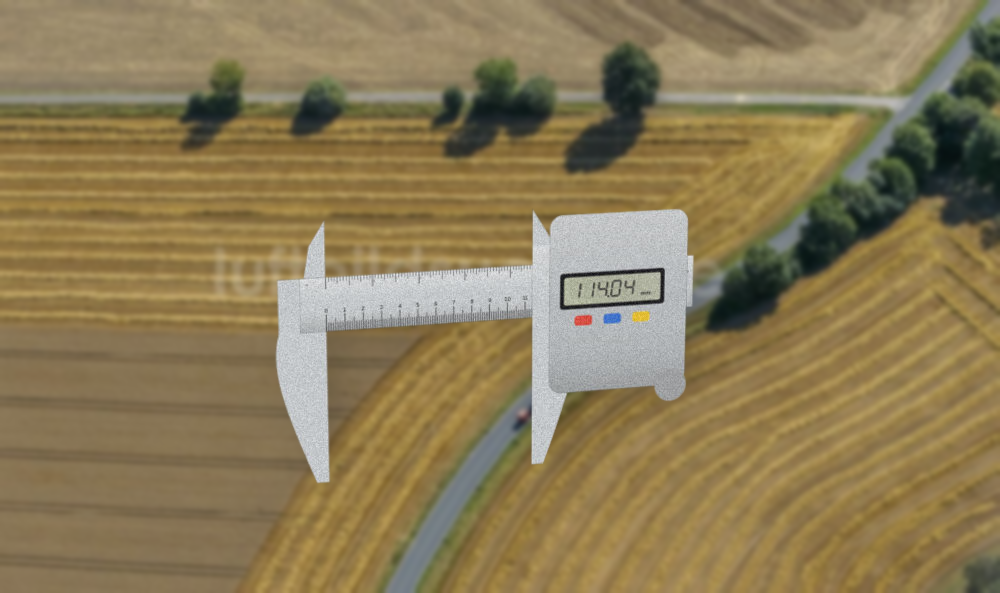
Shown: 114.04 mm
